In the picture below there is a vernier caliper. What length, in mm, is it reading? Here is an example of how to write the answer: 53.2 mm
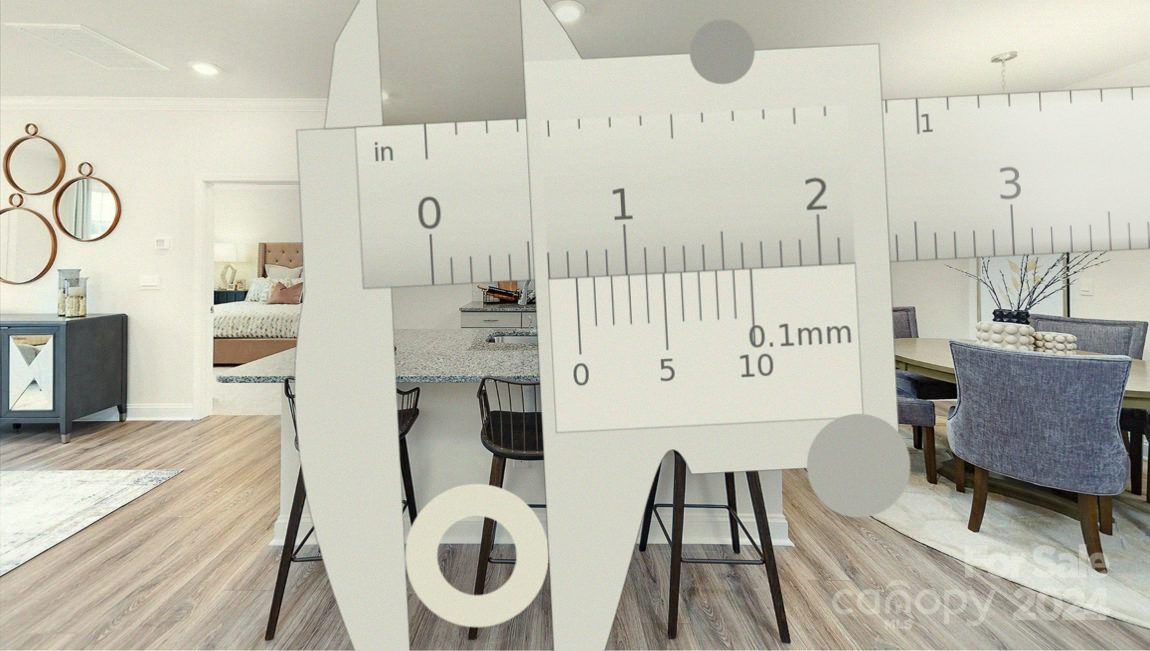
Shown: 7.4 mm
